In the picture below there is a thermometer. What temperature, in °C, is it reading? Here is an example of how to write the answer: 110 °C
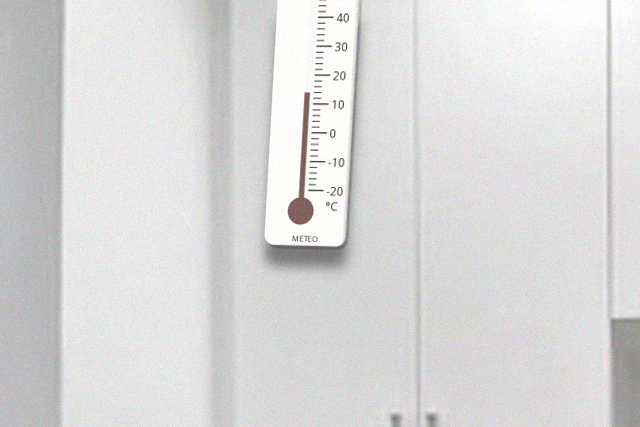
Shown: 14 °C
